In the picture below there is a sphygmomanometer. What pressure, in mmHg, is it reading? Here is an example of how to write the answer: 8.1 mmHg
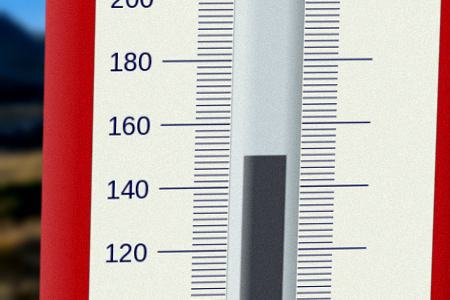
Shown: 150 mmHg
